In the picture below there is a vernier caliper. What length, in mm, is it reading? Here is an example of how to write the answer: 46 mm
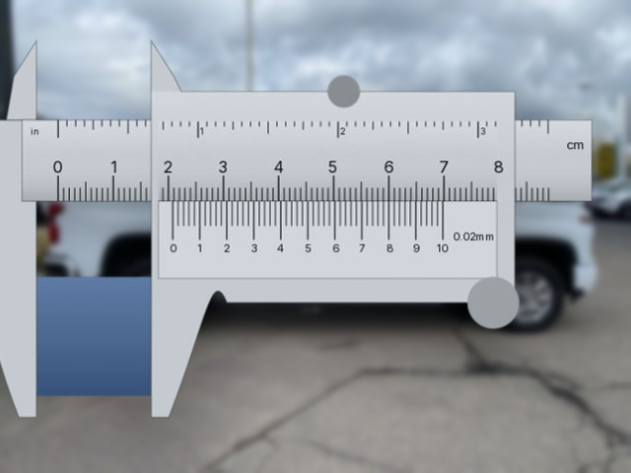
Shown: 20.8 mm
